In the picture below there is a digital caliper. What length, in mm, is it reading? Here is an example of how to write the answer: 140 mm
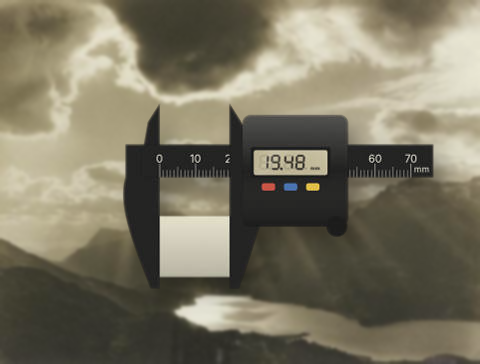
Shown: 19.48 mm
